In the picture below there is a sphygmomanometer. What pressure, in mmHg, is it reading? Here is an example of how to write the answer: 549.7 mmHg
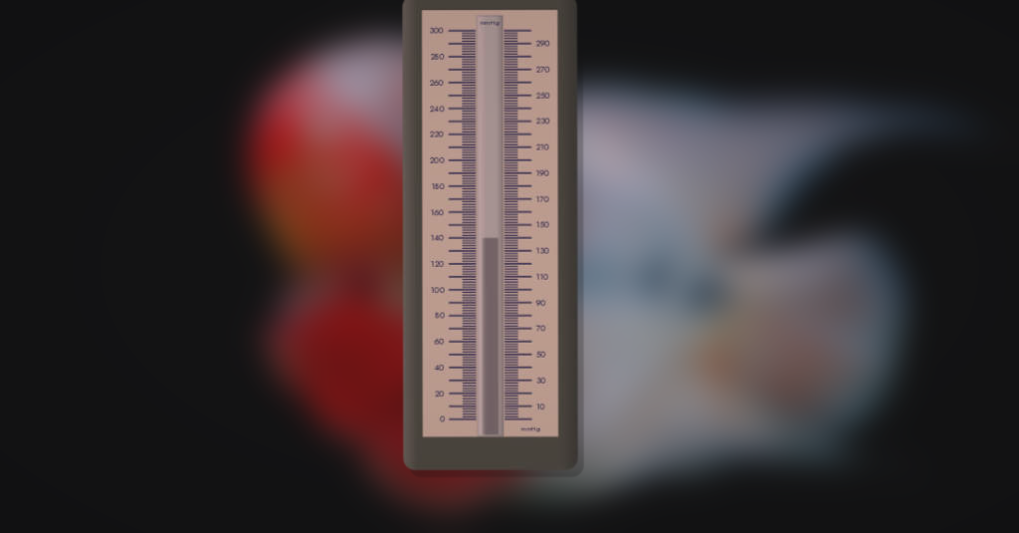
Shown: 140 mmHg
